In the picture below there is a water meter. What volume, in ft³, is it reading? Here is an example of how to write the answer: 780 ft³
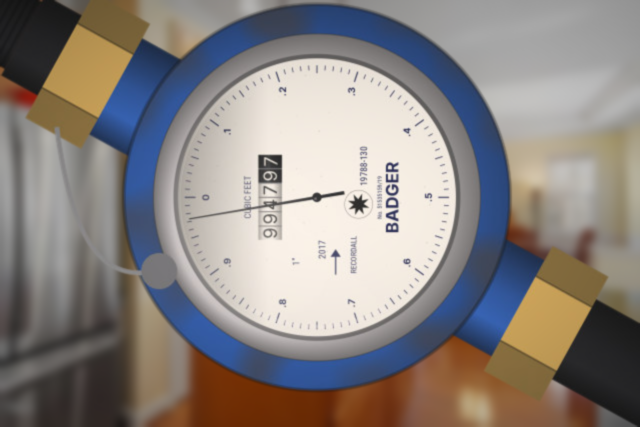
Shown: 994796.97 ft³
